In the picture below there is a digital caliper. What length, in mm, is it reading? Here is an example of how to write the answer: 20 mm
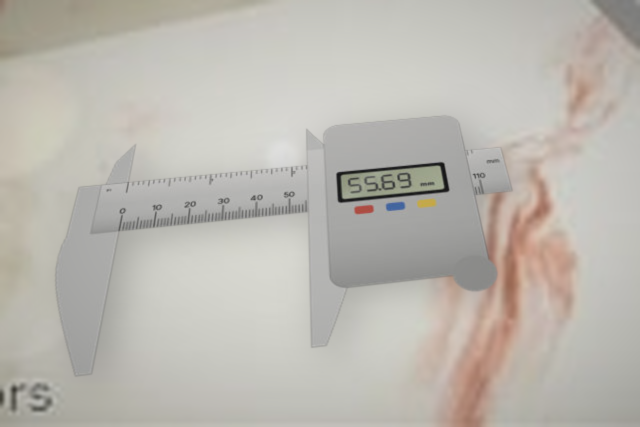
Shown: 55.69 mm
